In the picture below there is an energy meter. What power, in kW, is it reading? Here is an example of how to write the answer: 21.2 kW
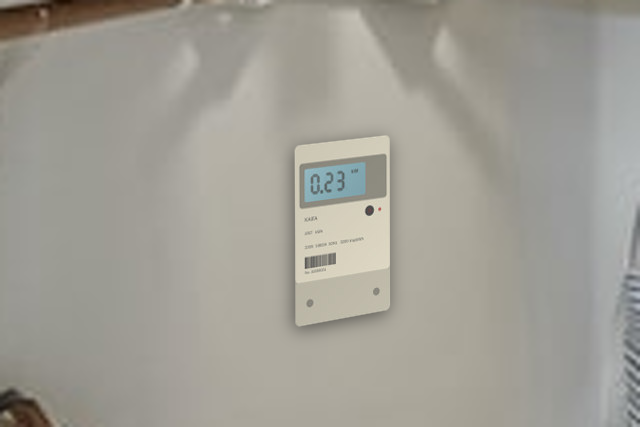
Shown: 0.23 kW
